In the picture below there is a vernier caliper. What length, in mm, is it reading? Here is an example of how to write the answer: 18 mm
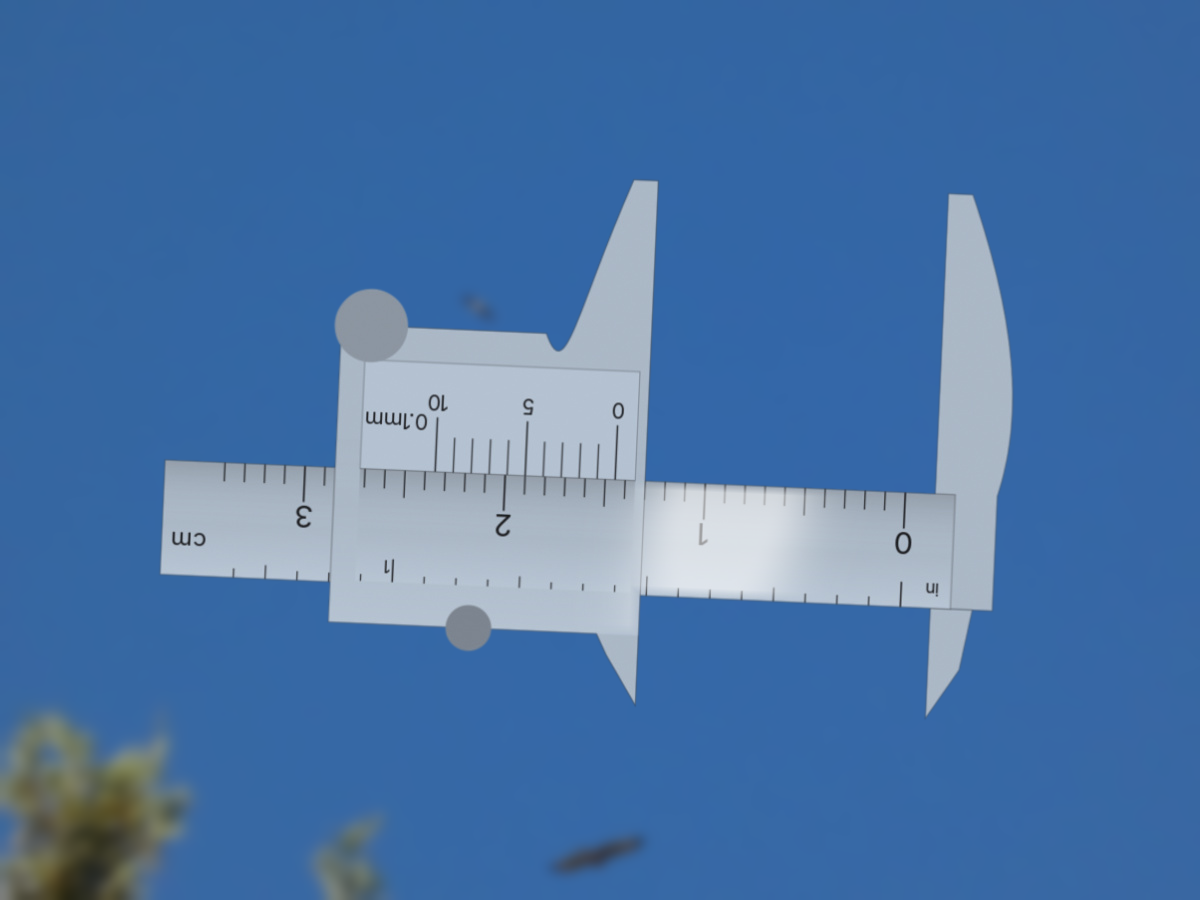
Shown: 14.5 mm
